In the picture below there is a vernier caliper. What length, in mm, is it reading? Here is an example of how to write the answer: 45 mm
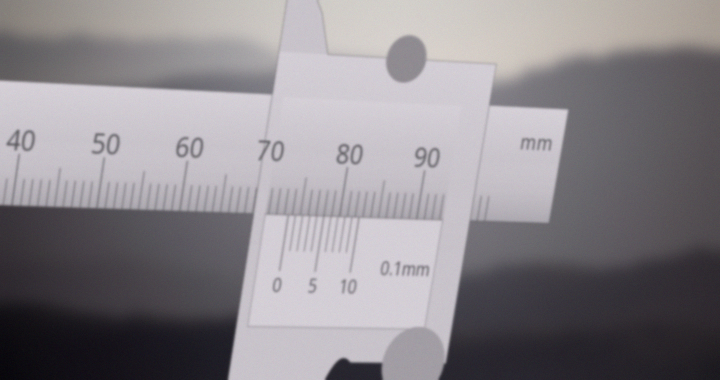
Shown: 73.5 mm
